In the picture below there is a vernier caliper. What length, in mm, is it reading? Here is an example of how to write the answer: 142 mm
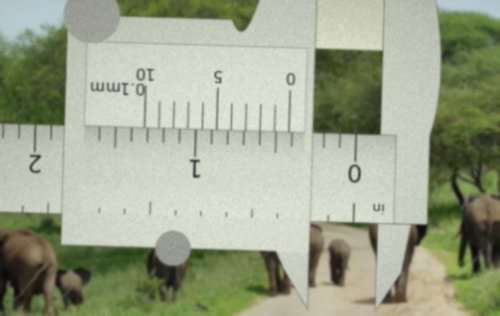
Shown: 4.2 mm
